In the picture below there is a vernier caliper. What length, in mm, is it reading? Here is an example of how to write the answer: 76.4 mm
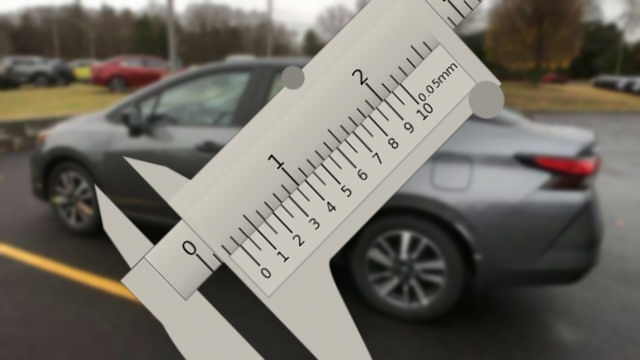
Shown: 3.1 mm
